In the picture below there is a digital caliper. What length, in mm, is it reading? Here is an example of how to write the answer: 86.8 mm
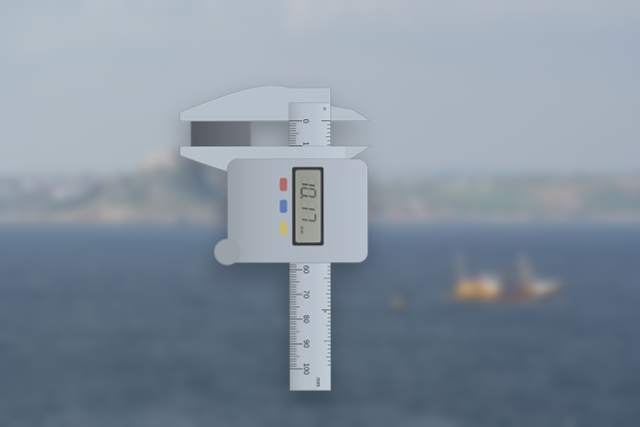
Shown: 10.17 mm
